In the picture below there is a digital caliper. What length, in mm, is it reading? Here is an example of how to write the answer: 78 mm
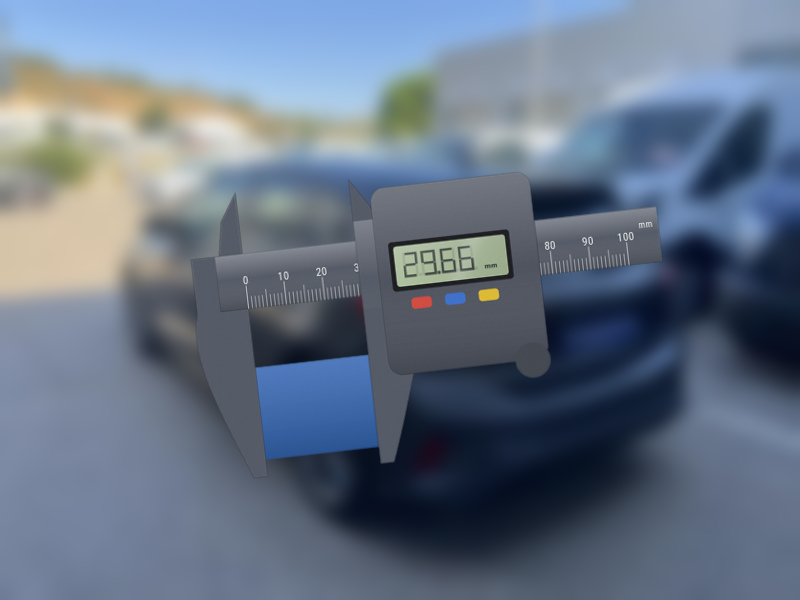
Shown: 29.66 mm
